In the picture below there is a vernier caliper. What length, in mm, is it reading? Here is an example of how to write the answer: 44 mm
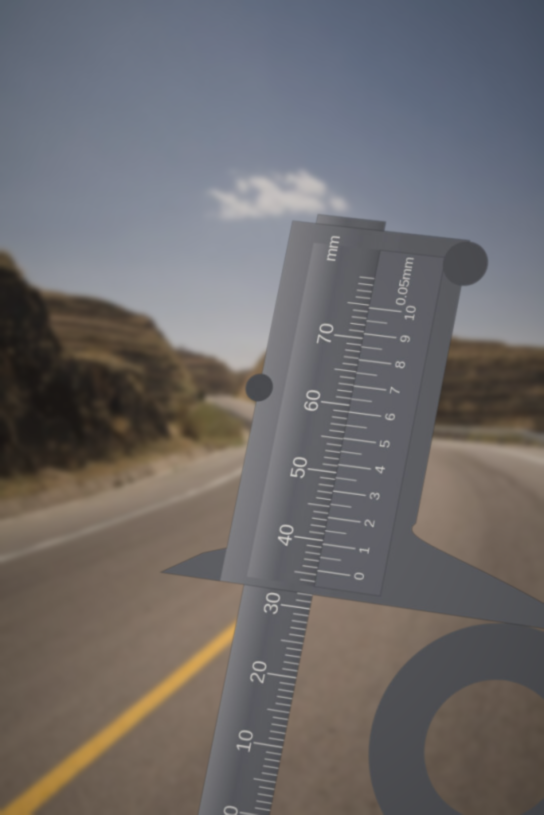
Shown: 35.6 mm
